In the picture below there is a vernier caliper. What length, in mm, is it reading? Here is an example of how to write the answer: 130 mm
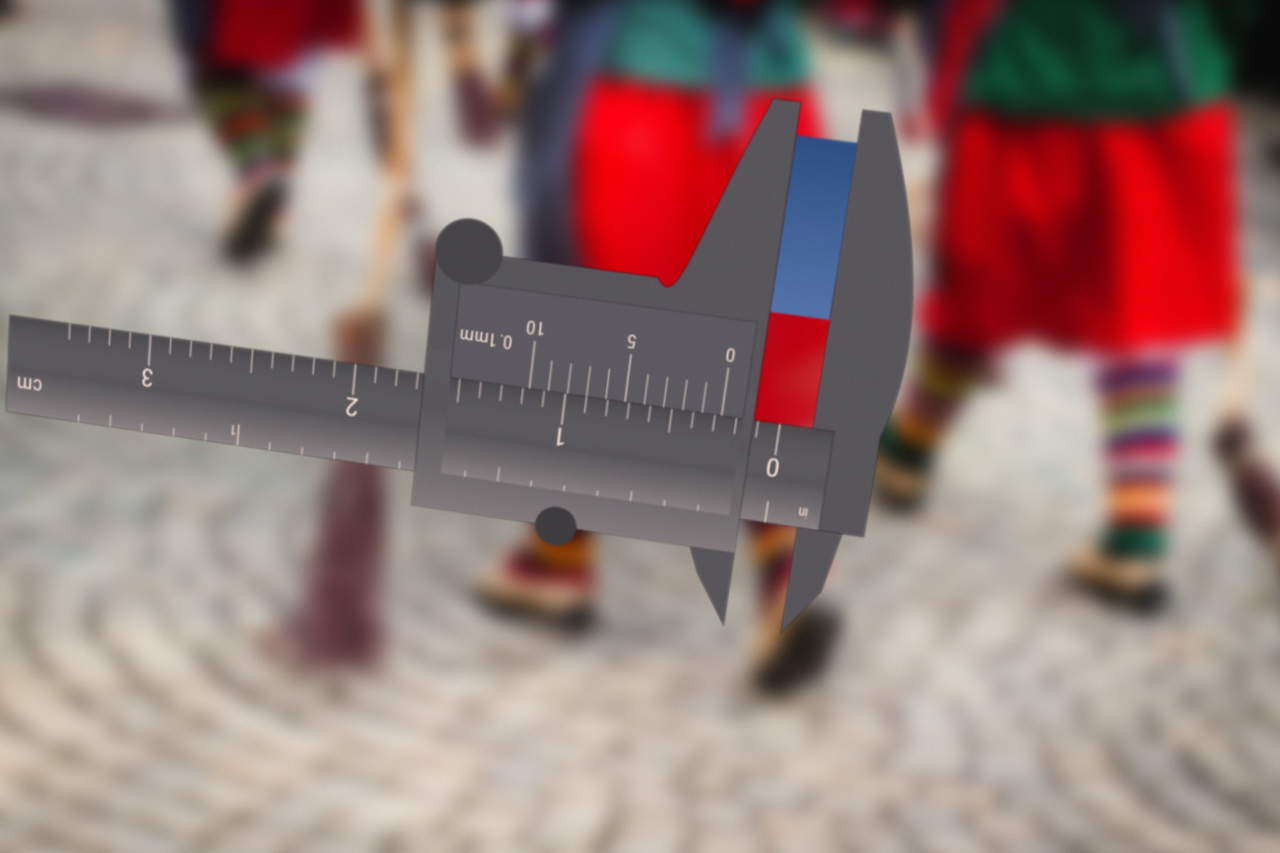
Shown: 2.7 mm
